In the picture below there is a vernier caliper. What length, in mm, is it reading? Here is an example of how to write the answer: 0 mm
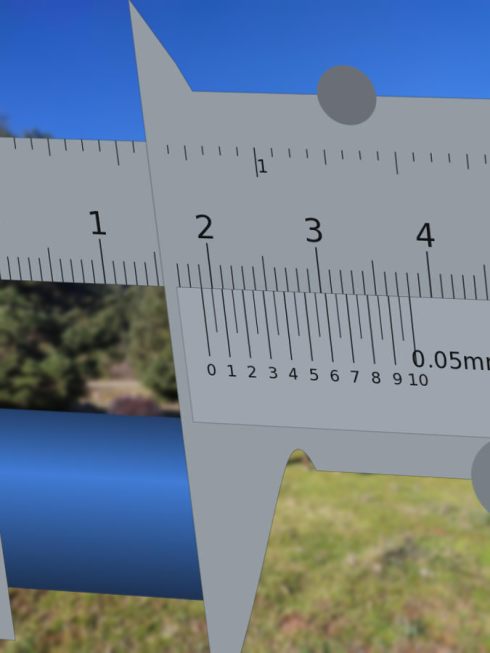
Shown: 19.0 mm
